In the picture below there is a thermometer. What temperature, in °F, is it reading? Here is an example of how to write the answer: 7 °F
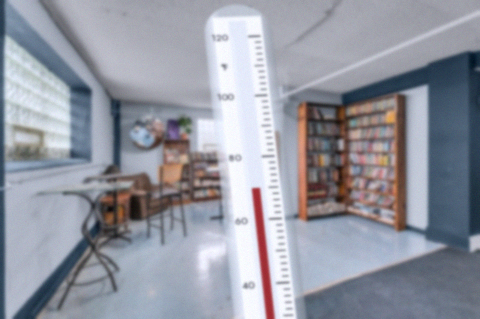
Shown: 70 °F
